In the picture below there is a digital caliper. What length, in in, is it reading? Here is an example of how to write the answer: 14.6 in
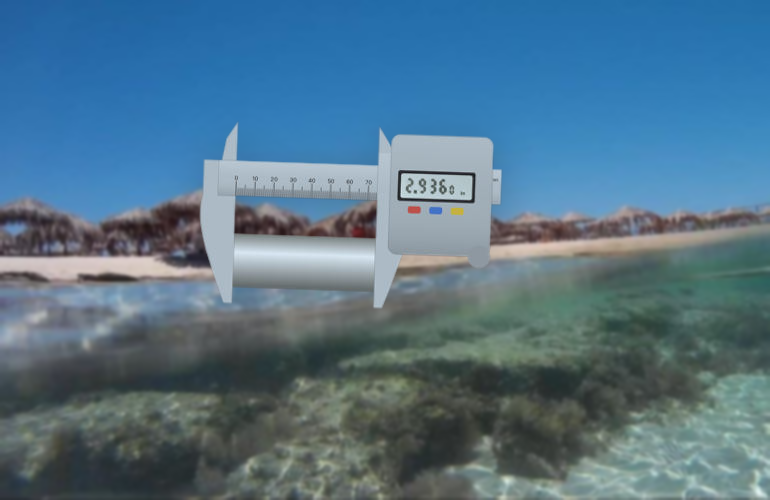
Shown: 2.9360 in
